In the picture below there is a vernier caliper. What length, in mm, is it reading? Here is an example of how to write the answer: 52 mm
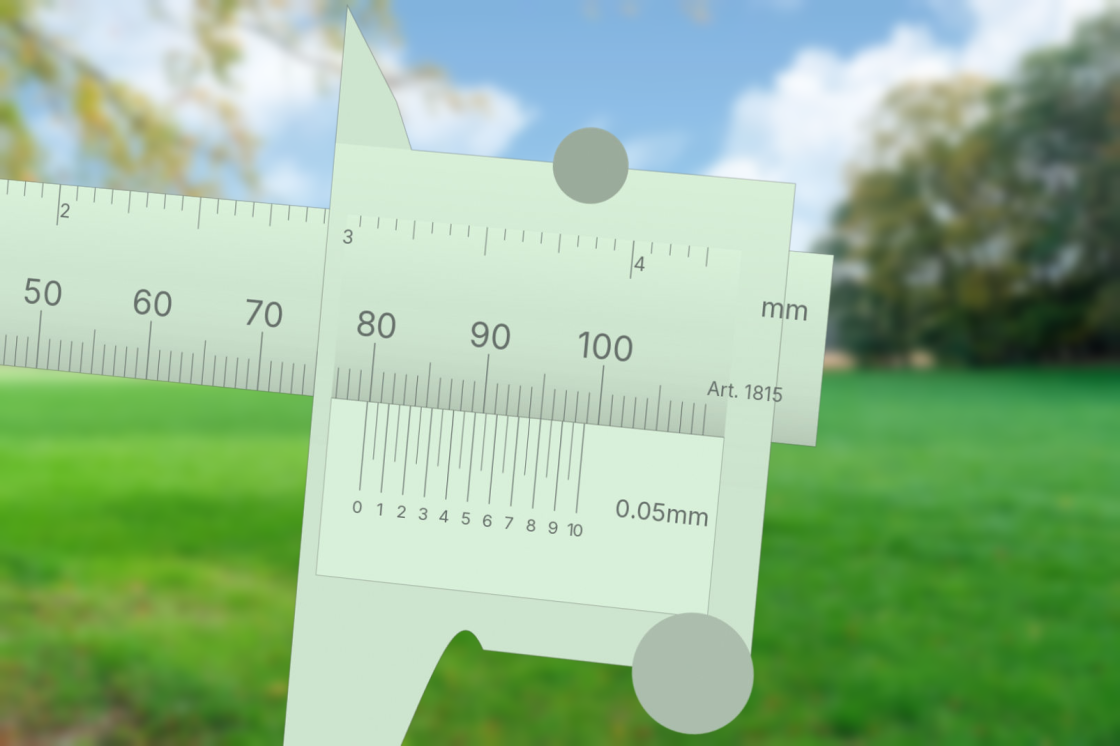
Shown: 79.8 mm
